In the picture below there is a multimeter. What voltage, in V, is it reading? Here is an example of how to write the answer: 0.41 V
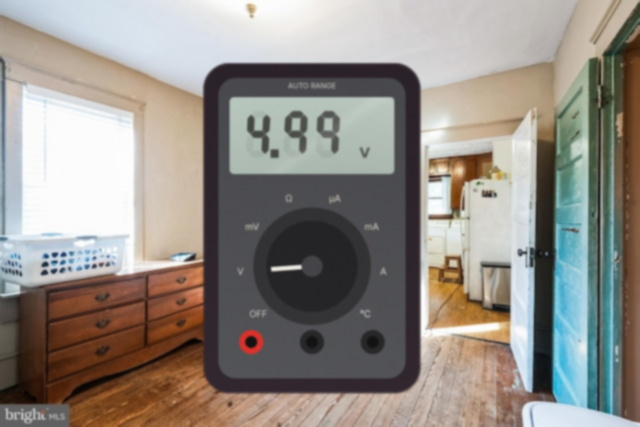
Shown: 4.99 V
